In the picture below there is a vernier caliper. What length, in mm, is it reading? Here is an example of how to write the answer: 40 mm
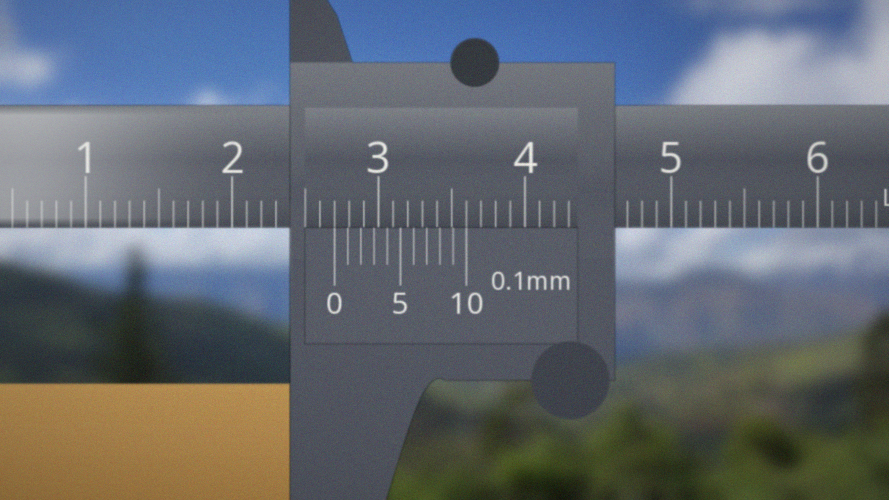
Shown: 27.0 mm
